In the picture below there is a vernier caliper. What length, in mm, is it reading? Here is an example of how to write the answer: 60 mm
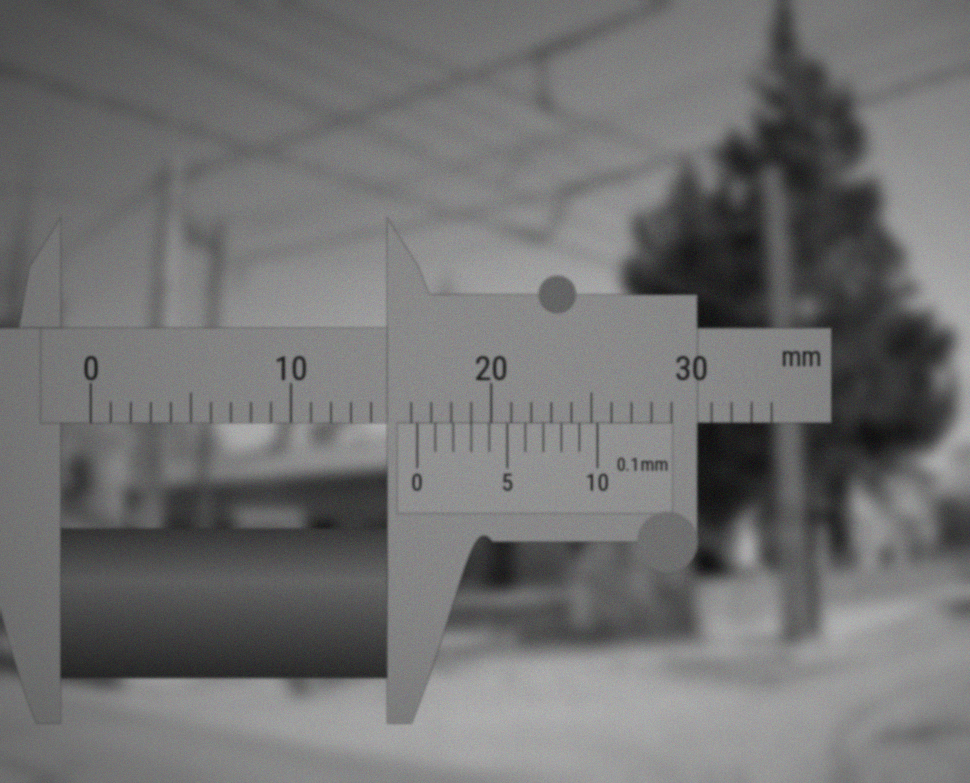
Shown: 16.3 mm
